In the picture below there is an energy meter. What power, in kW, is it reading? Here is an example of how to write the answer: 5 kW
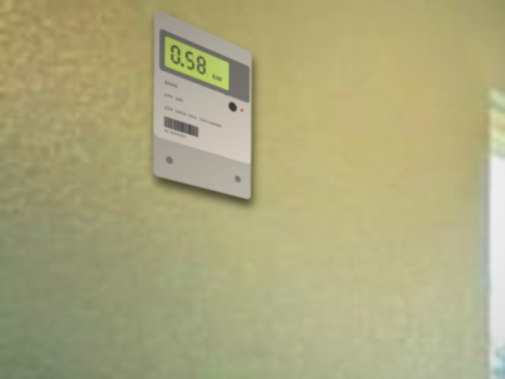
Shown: 0.58 kW
